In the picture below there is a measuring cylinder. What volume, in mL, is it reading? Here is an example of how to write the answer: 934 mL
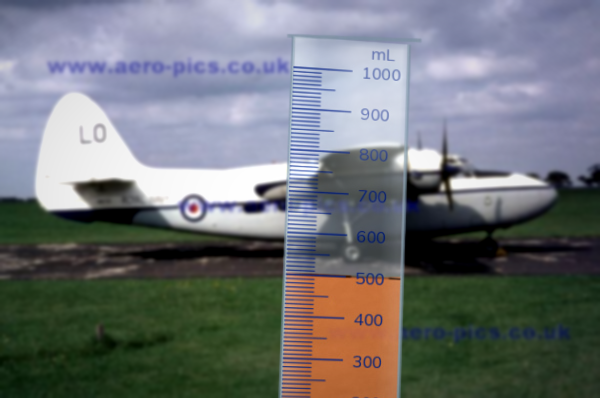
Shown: 500 mL
